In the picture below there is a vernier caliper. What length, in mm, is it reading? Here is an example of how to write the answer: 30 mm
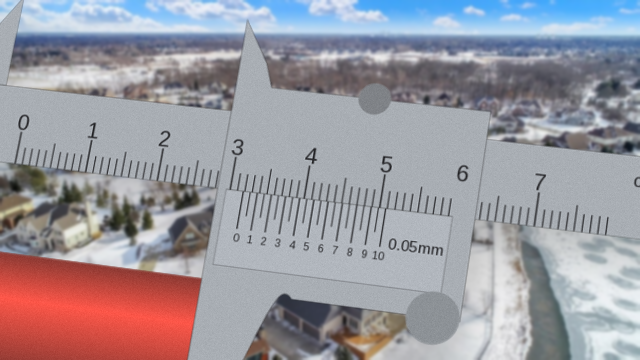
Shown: 31.8 mm
